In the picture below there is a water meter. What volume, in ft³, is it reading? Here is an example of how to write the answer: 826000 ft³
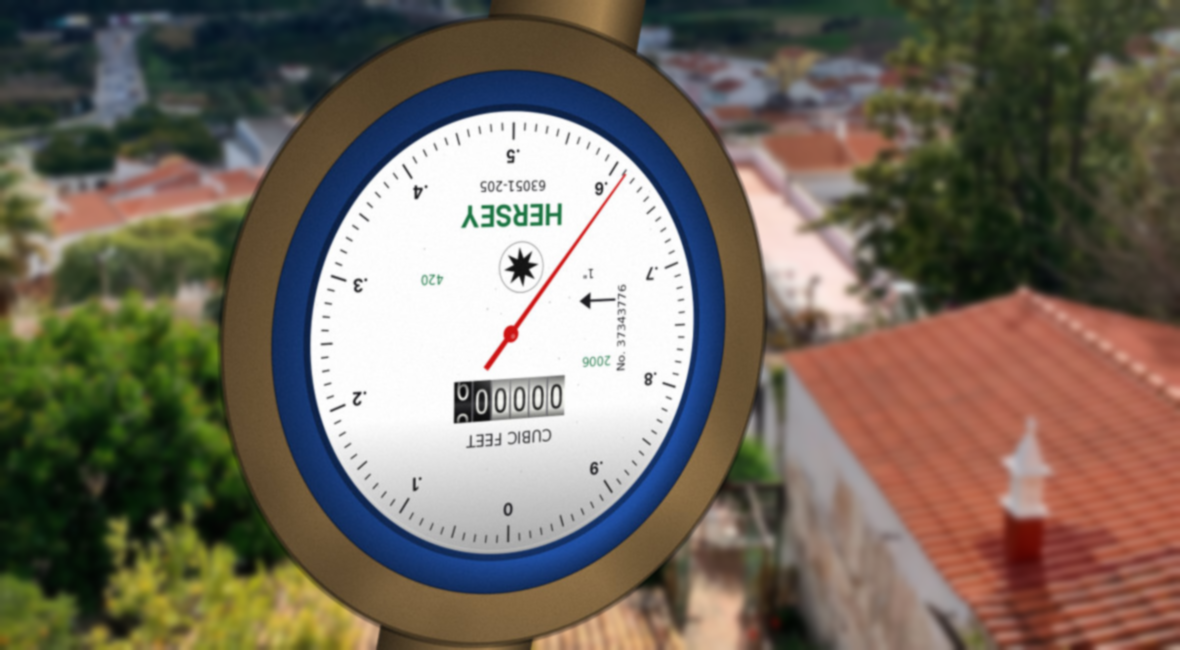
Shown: 8.61 ft³
